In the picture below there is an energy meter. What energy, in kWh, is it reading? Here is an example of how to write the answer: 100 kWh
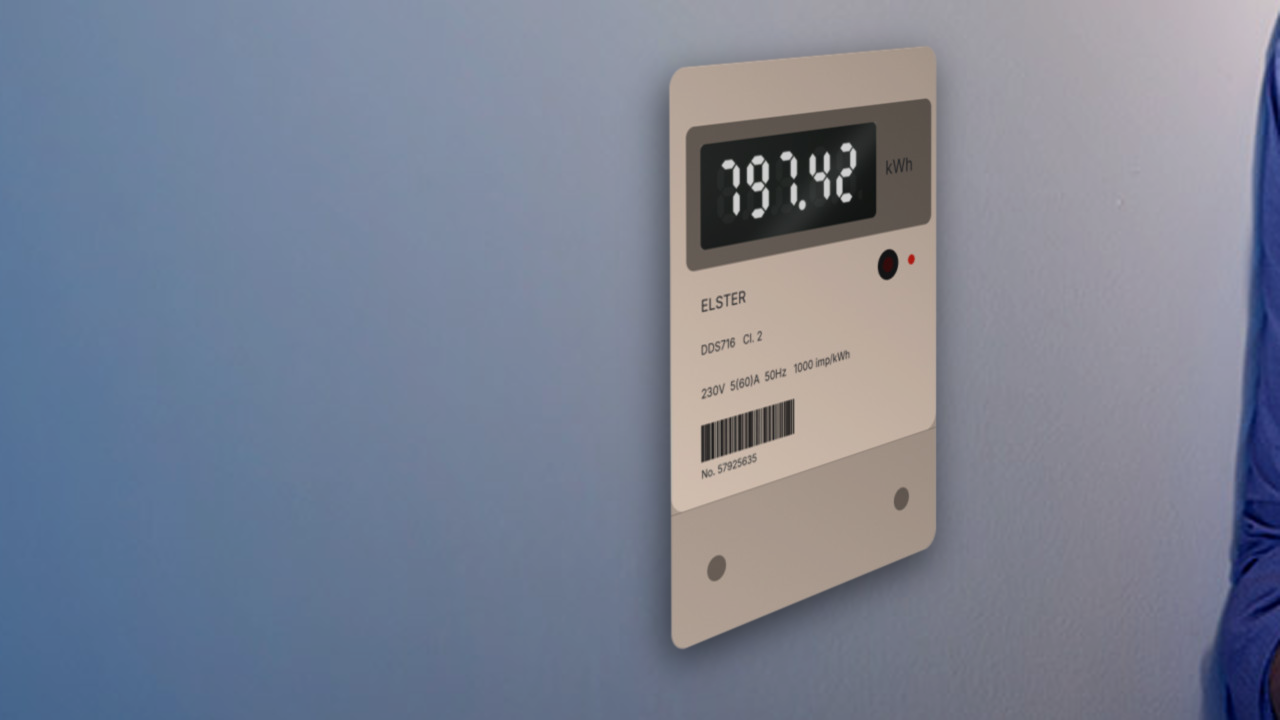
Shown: 797.42 kWh
